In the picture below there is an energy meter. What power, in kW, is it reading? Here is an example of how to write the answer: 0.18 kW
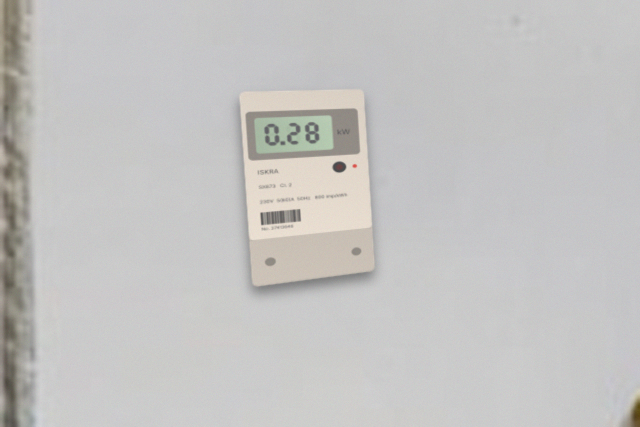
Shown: 0.28 kW
